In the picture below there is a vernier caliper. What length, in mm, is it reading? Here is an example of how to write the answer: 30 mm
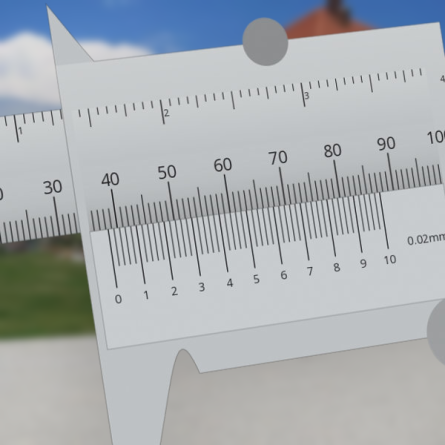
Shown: 38.4 mm
